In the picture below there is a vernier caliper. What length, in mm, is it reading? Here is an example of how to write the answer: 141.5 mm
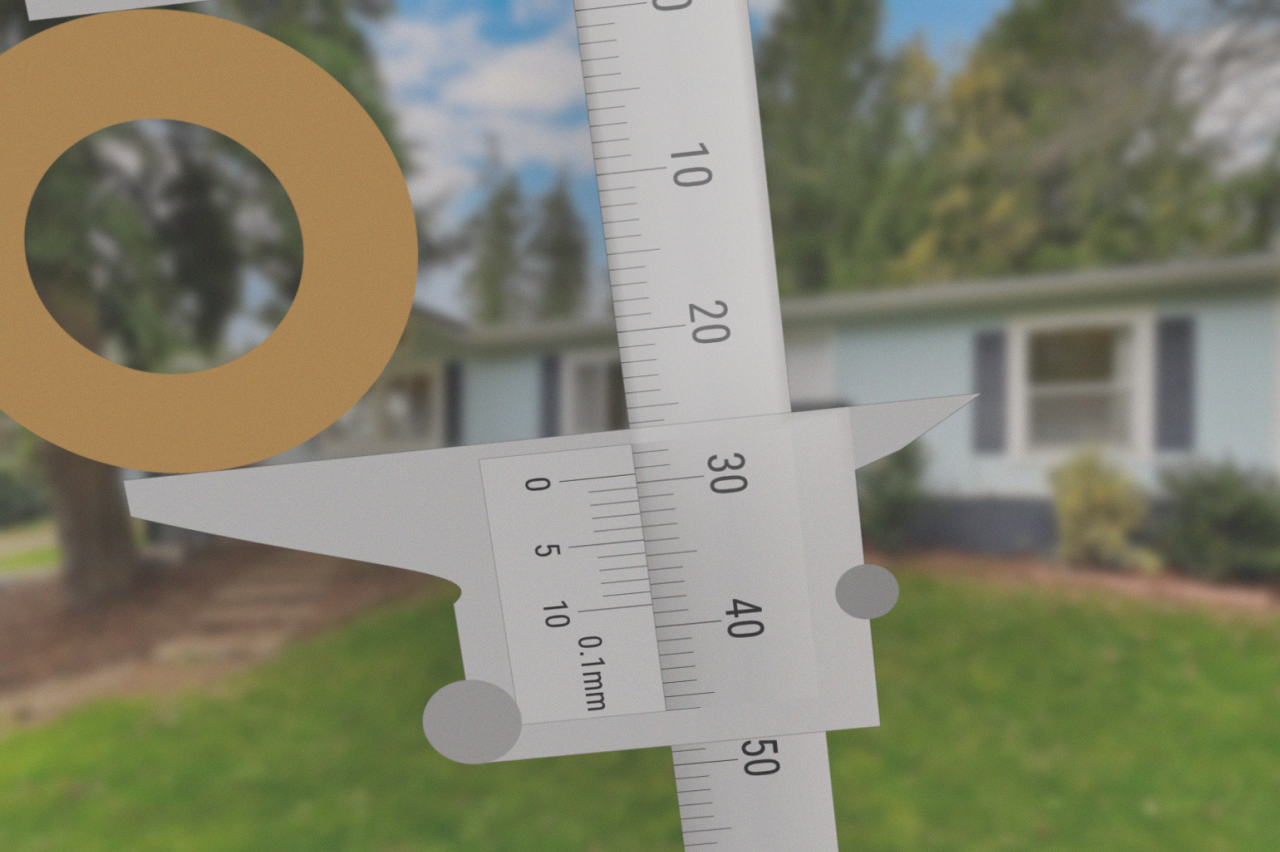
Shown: 29.4 mm
